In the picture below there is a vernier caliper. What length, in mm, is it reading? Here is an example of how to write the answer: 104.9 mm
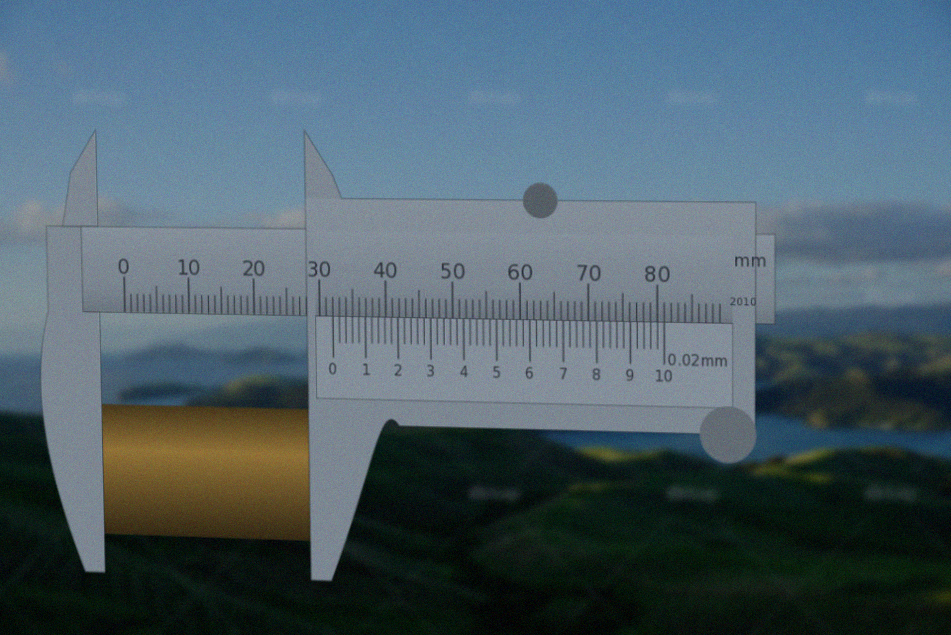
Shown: 32.0 mm
